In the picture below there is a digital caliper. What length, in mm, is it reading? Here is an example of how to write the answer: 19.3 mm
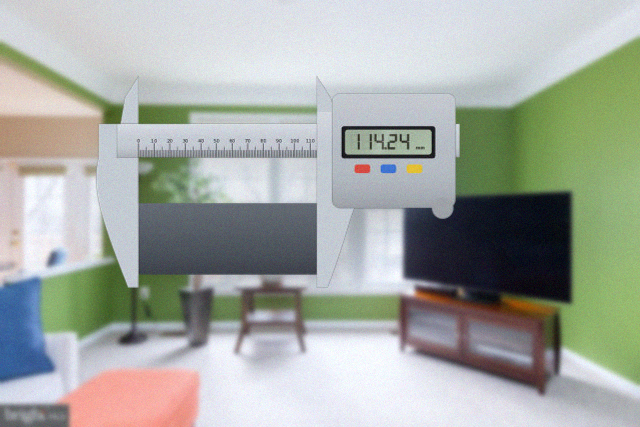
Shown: 114.24 mm
